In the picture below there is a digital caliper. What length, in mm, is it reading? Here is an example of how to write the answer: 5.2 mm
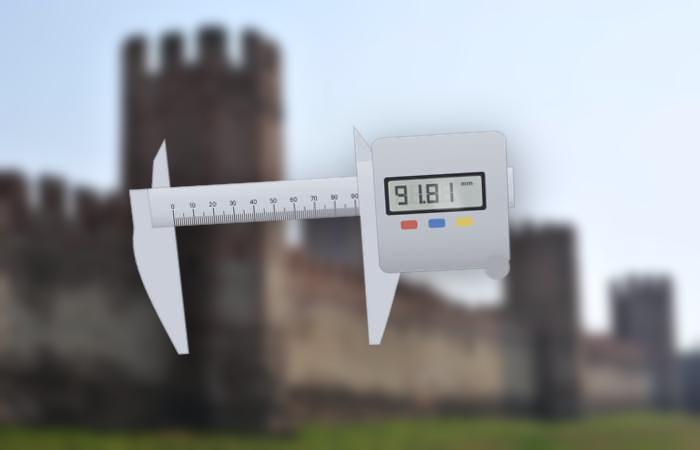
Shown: 91.81 mm
